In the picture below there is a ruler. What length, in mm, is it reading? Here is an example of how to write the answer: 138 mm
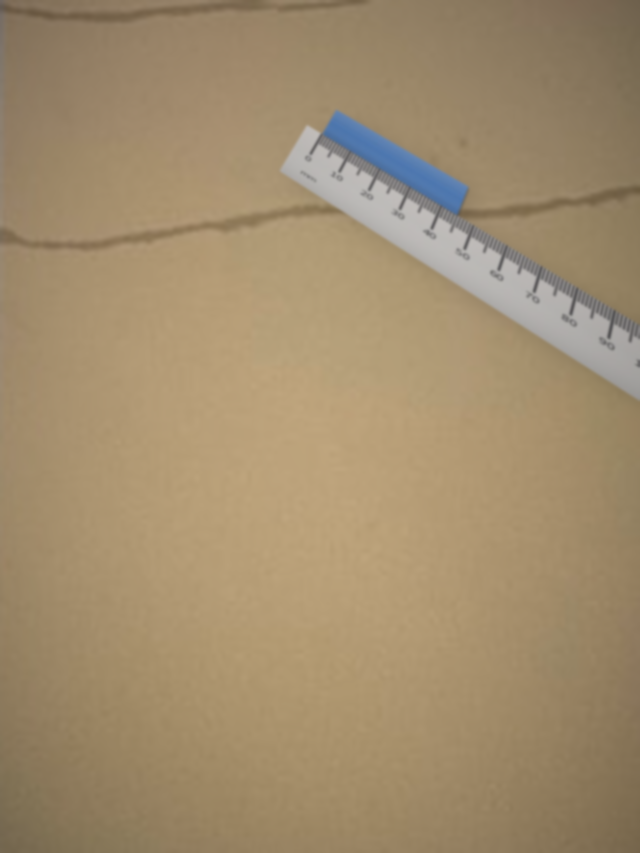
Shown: 45 mm
